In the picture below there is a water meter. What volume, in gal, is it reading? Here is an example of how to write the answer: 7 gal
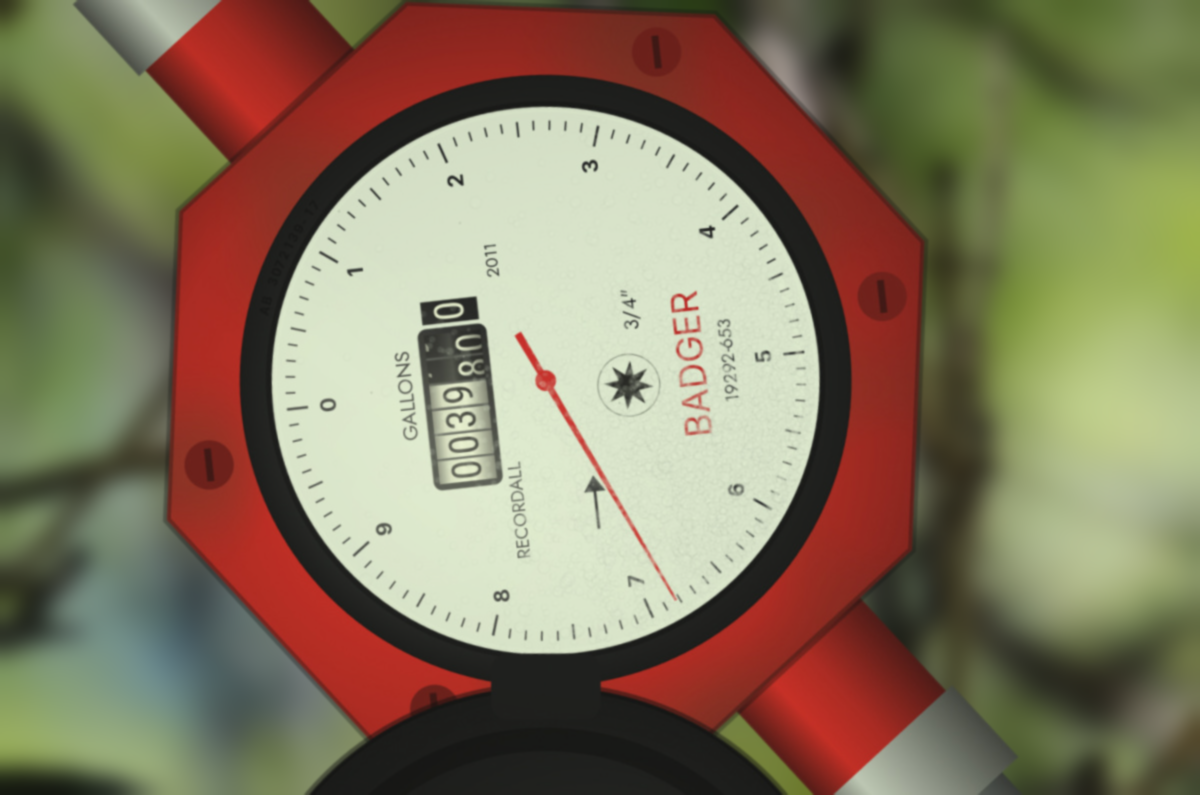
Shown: 39796.8 gal
